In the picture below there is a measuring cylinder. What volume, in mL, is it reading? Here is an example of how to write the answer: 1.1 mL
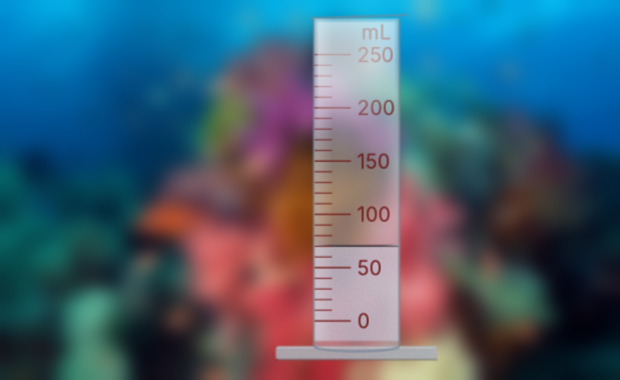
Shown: 70 mL
